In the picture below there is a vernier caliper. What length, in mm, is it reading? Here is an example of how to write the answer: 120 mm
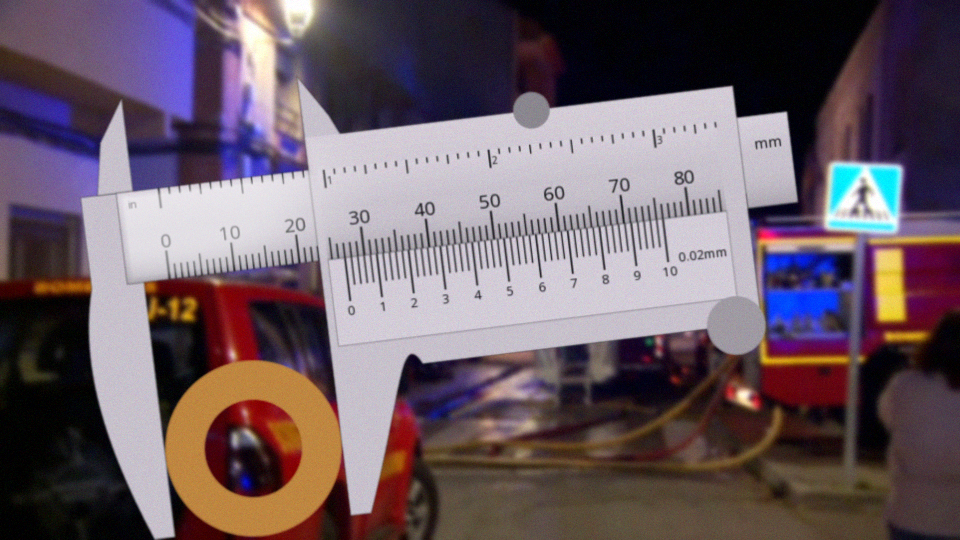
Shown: 27.0 mm
